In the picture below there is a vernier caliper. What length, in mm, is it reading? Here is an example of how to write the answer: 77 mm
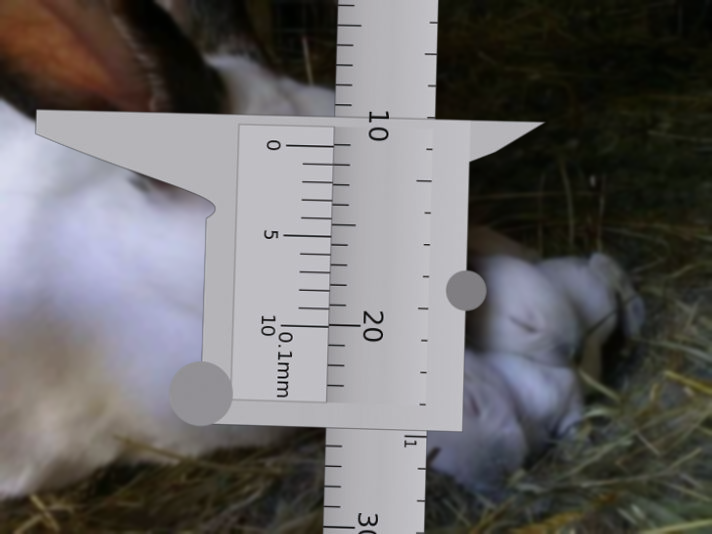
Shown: 11.1 mm
